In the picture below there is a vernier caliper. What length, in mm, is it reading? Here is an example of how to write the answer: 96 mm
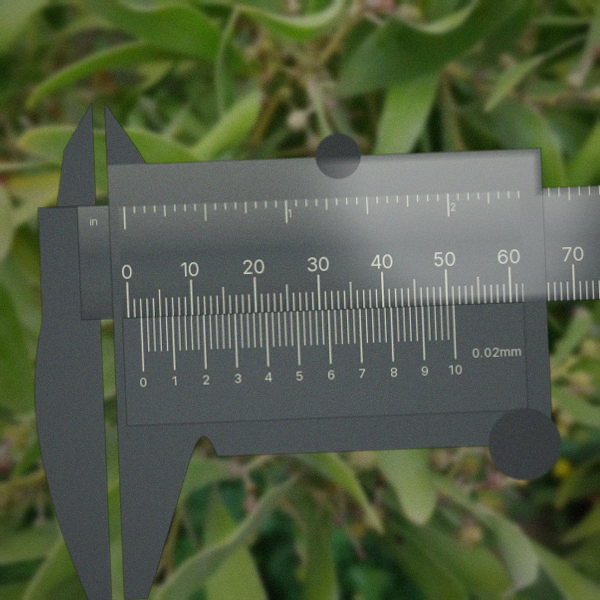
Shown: 2.0 mm
